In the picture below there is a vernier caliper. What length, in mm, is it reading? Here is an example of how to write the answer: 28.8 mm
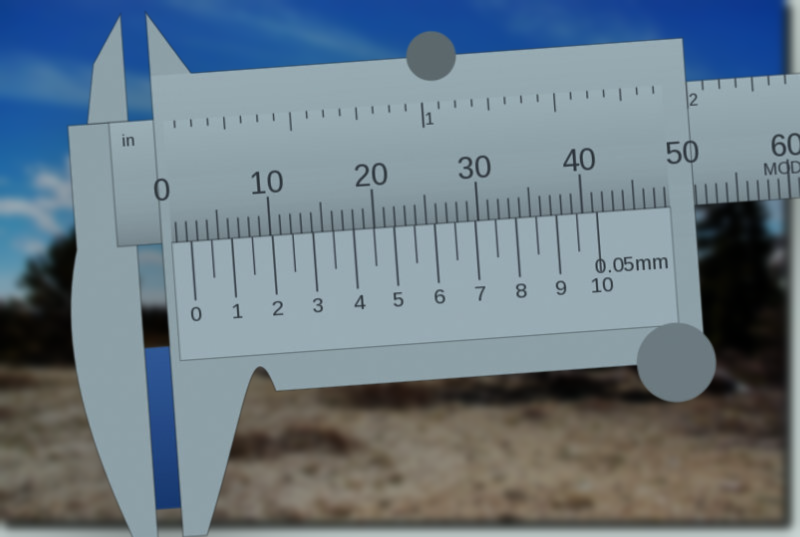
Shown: 2.4 mm
